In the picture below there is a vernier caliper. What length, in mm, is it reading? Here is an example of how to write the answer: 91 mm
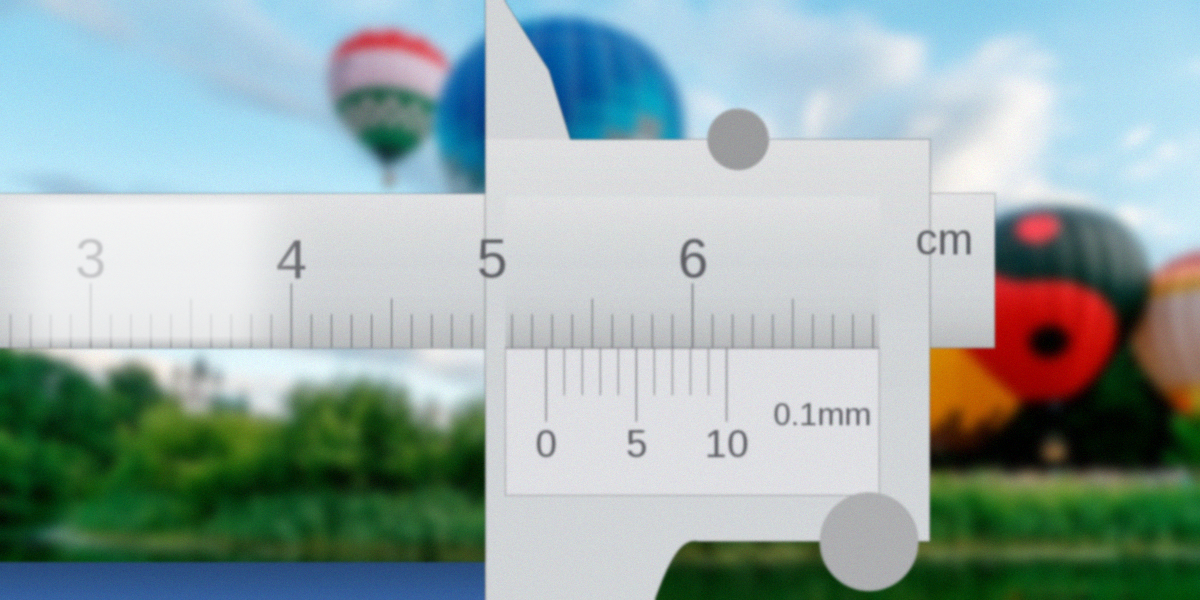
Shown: 52.7 mm
